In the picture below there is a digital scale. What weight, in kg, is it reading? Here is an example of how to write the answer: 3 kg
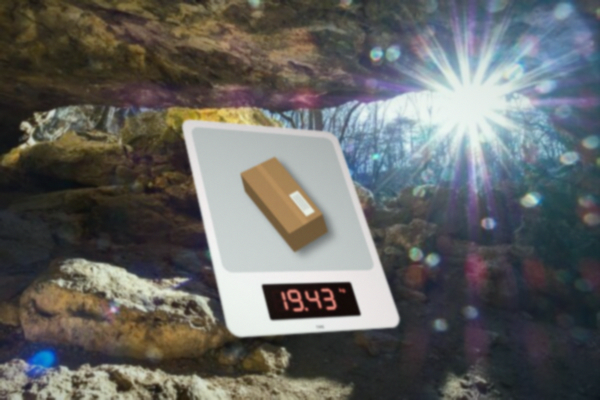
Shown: 19.43 kg
